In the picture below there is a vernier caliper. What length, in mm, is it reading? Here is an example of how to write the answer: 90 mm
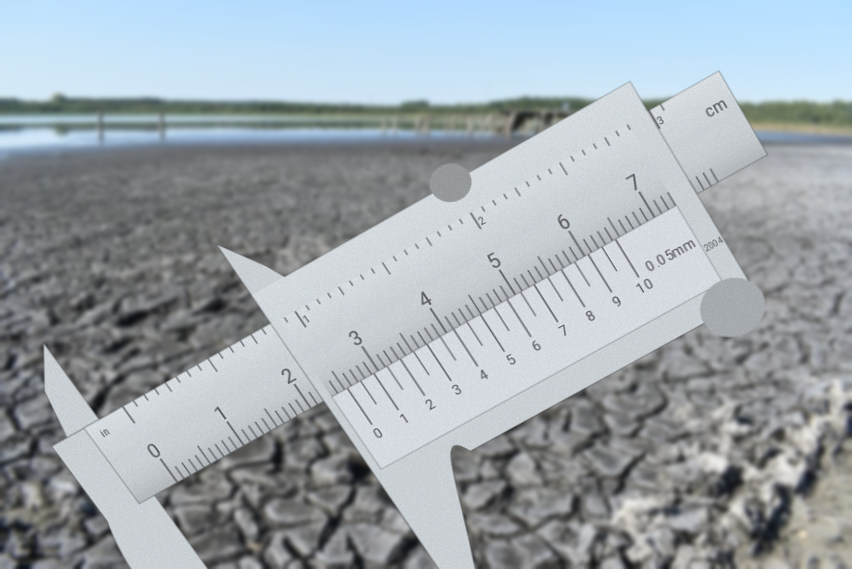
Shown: 25.4 mm
